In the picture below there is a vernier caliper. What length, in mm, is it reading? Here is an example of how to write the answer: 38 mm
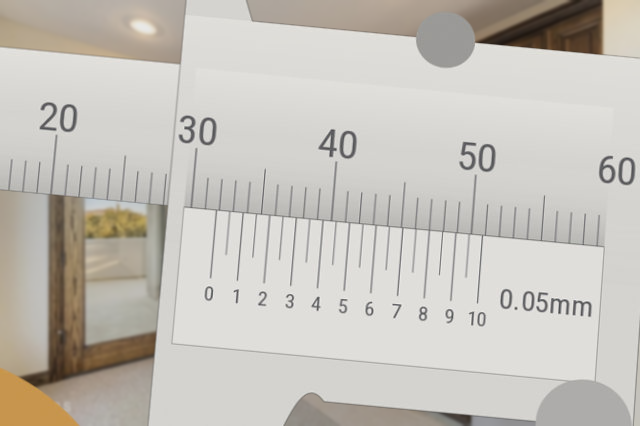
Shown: 31.8 mm
